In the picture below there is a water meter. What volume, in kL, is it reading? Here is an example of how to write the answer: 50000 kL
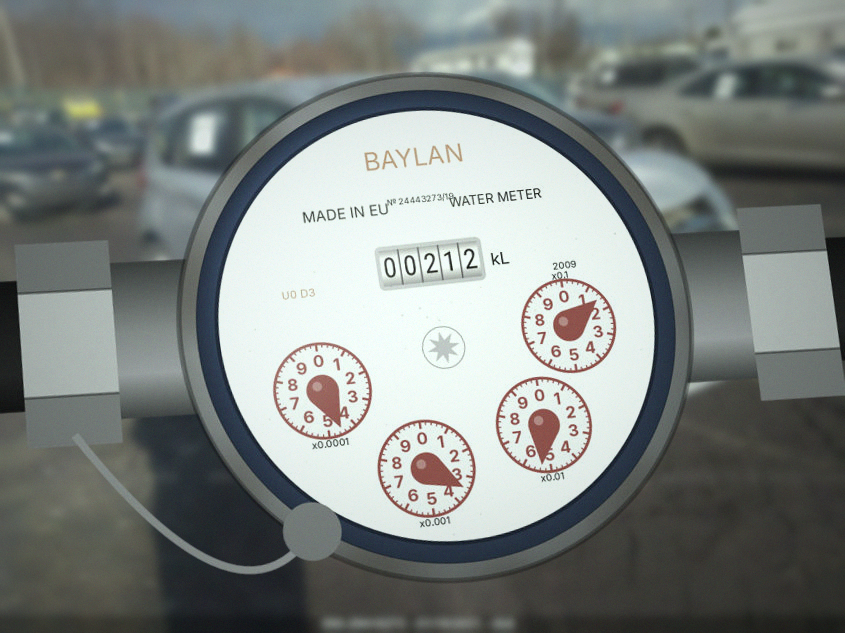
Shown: 212.1534 kL
